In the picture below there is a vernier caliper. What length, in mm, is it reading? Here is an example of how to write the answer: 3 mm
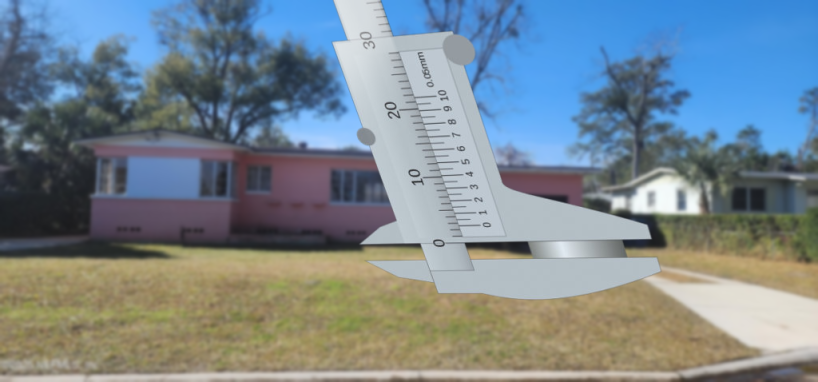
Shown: 2.6 mm
